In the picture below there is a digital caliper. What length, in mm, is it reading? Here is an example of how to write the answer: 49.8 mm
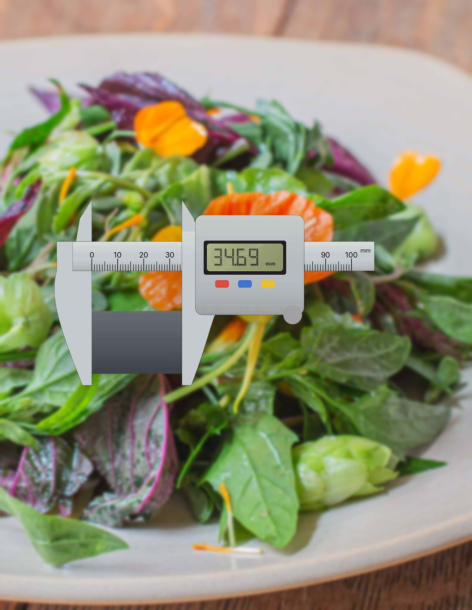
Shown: 34.69 mm
